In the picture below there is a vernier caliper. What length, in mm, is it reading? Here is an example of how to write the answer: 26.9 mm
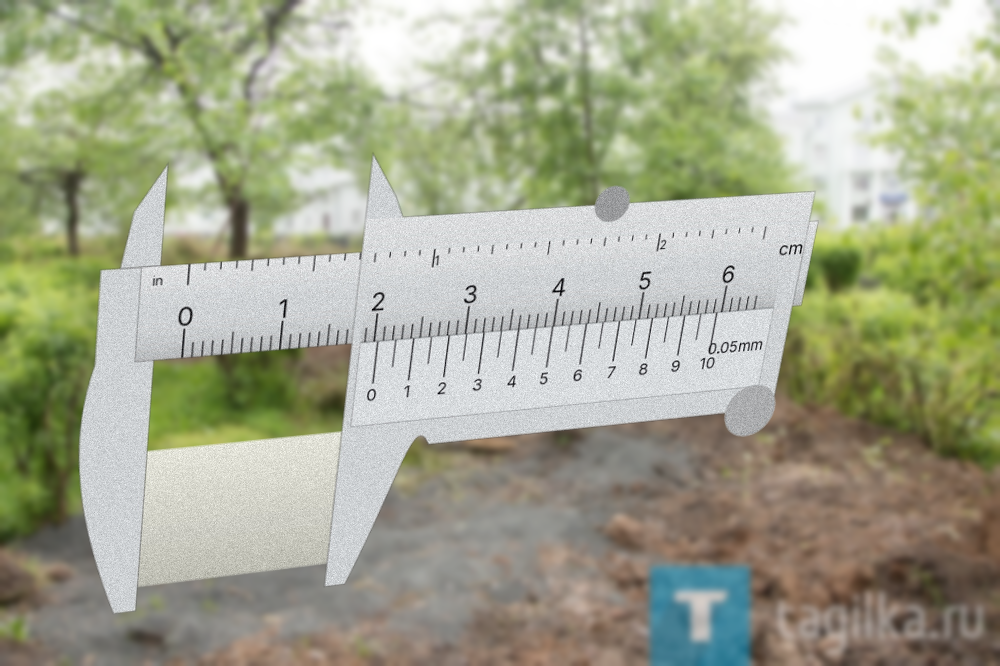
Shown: 20.4 mm
